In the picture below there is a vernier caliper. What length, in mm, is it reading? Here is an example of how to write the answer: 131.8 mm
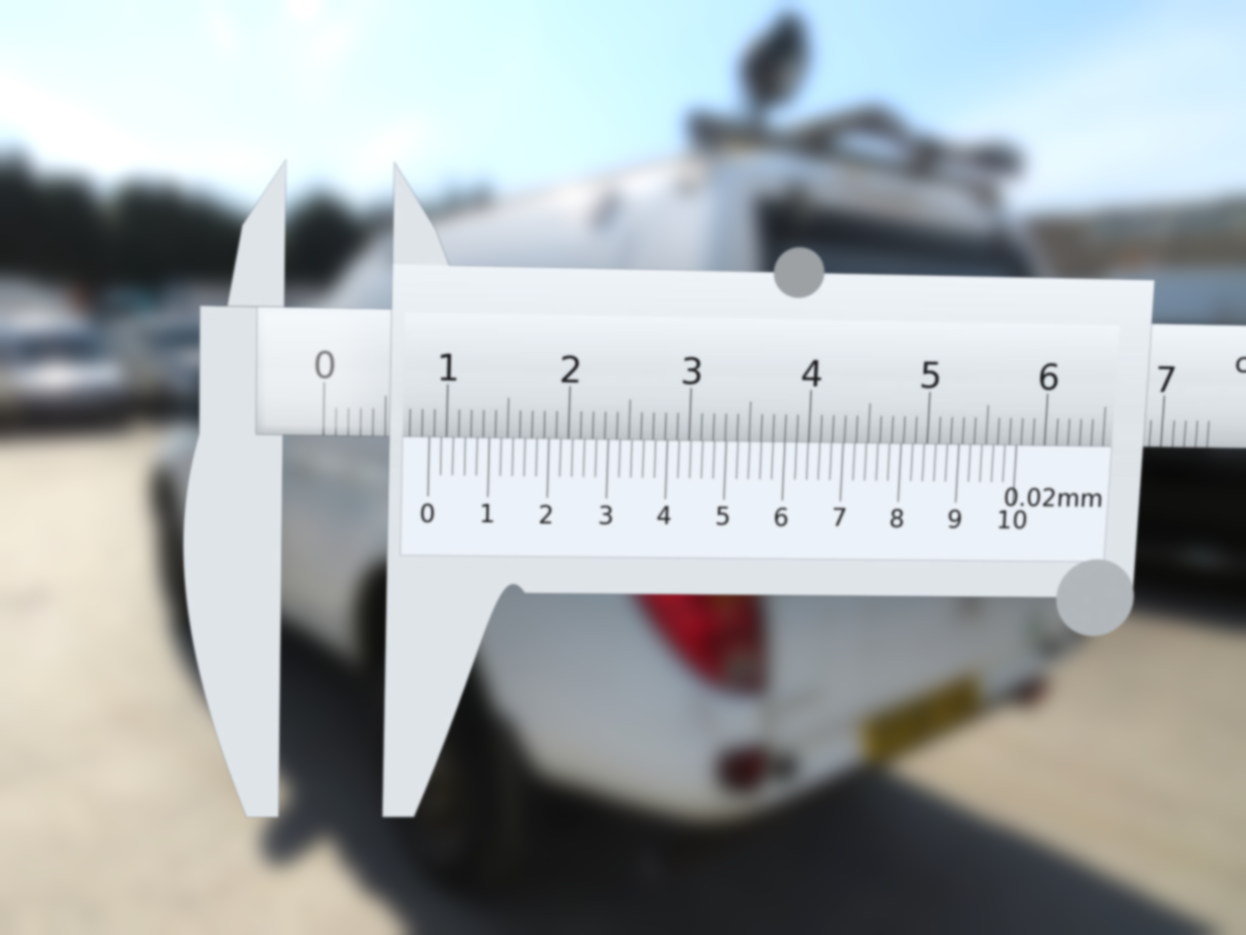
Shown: 8.6 mm
